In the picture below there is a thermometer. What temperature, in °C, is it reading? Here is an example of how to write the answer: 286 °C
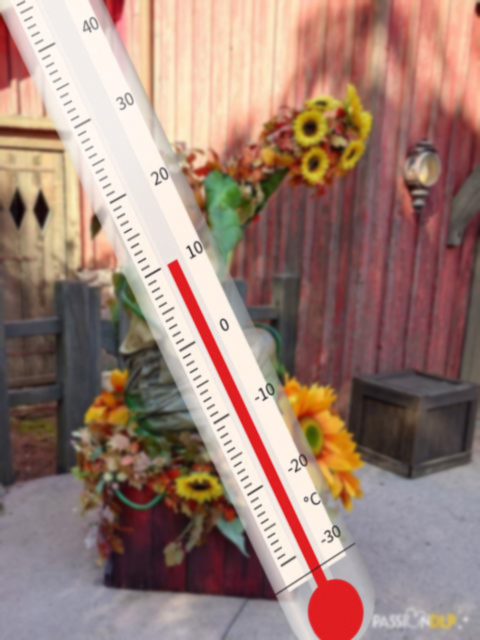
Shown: 10 °C
